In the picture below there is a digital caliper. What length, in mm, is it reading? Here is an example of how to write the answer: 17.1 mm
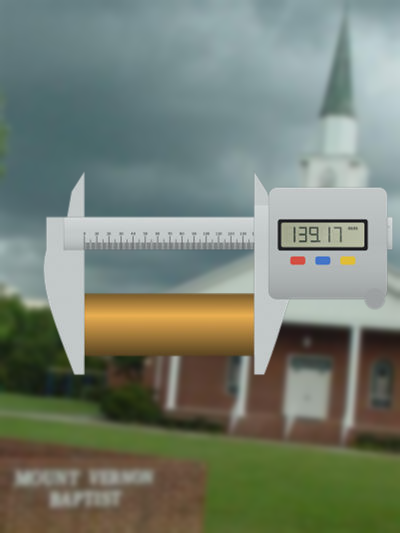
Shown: 139.17 mm
